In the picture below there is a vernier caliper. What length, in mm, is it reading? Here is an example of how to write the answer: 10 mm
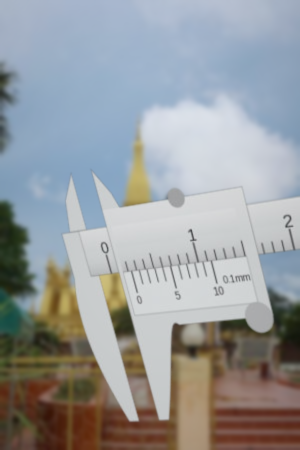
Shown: 2.4 mm
